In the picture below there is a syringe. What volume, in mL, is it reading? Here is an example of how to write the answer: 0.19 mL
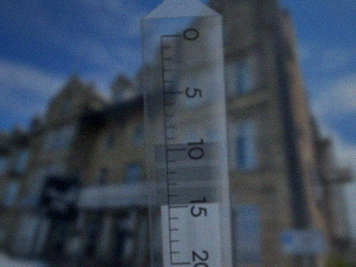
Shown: 9.5 mL
